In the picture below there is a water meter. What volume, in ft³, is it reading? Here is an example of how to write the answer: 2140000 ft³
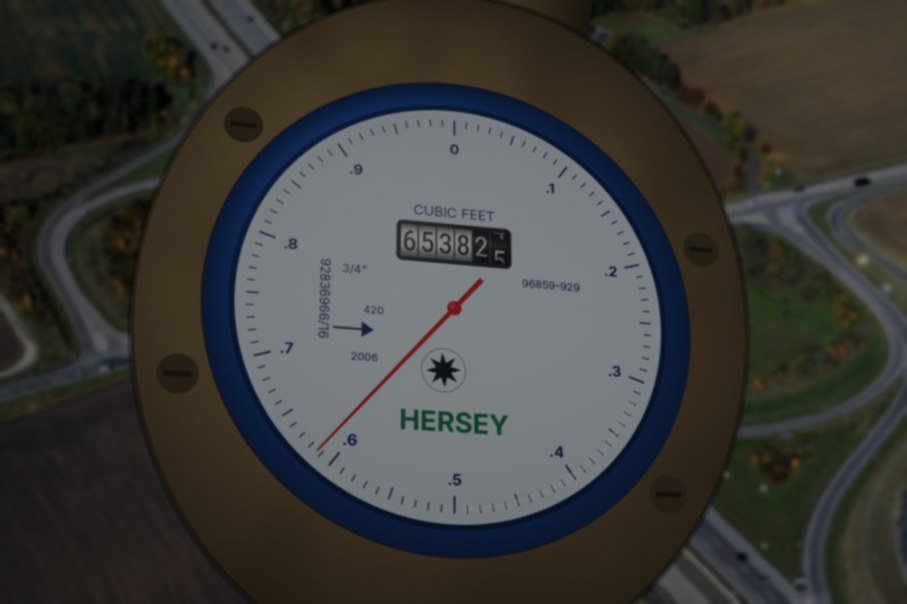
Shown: 653824.61 ft³
